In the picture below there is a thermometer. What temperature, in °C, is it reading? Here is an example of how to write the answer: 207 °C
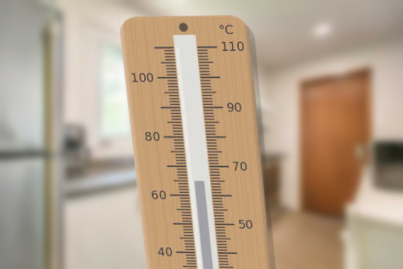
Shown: 65 °C
